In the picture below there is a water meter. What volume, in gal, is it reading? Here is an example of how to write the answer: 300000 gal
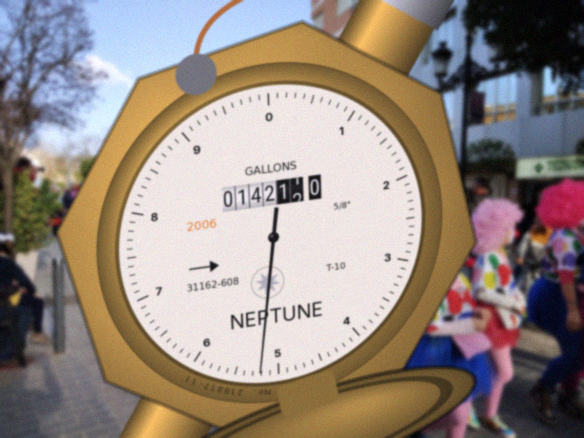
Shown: 142115.2 gal
